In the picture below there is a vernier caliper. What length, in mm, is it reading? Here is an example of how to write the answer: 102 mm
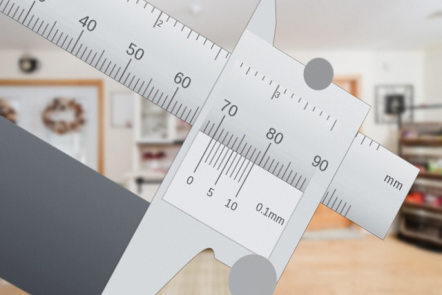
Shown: 70.0 mm
